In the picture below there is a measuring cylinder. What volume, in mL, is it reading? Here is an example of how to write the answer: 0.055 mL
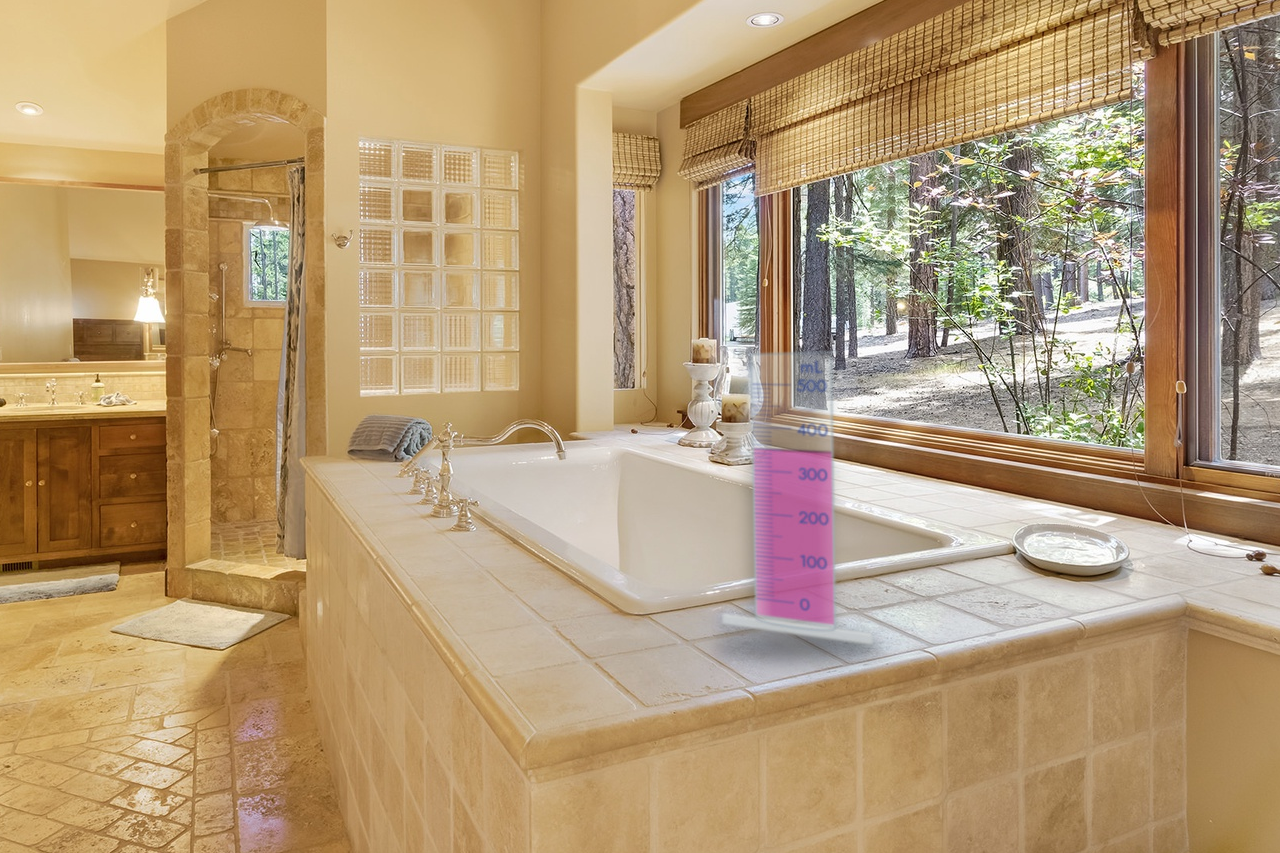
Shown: 350 mL
